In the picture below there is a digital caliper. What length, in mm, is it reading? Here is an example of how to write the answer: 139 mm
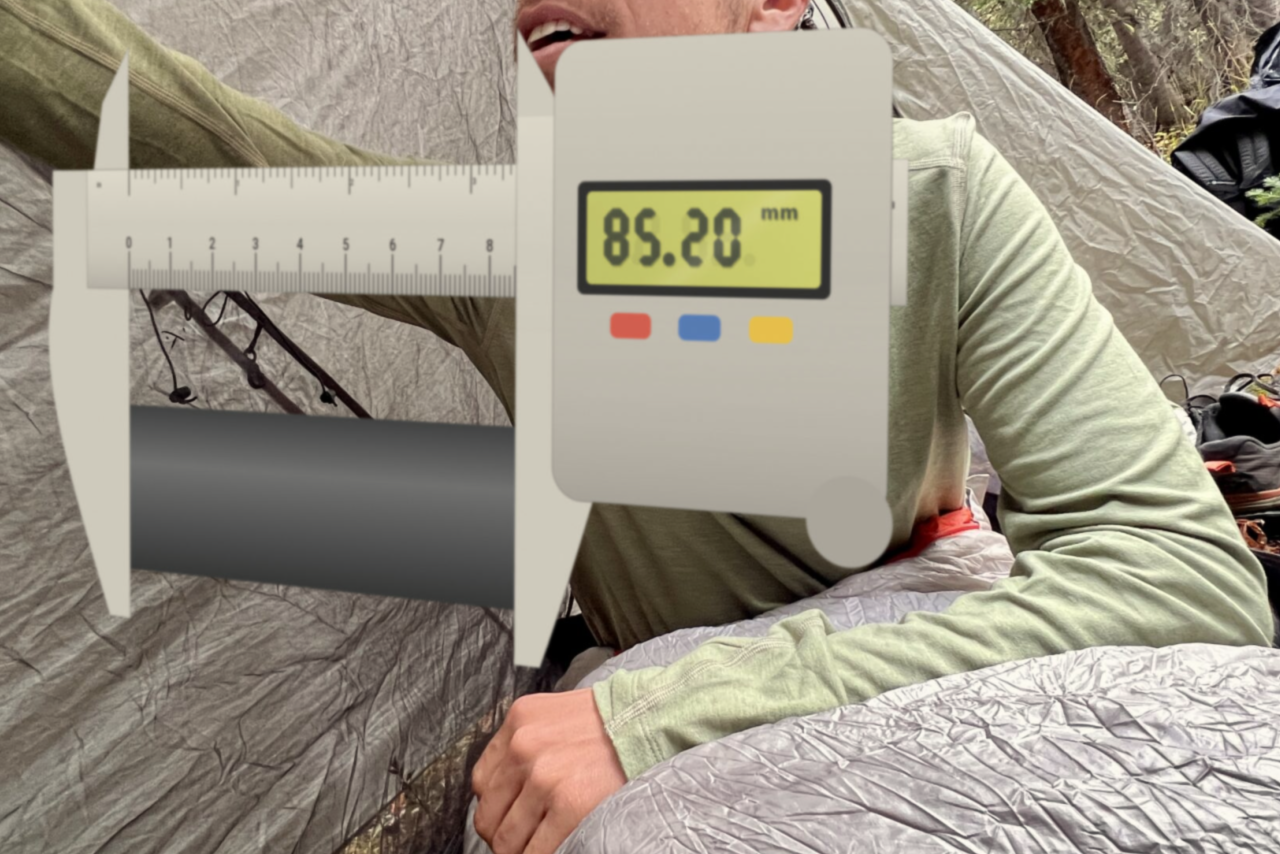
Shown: 85.20 mm
